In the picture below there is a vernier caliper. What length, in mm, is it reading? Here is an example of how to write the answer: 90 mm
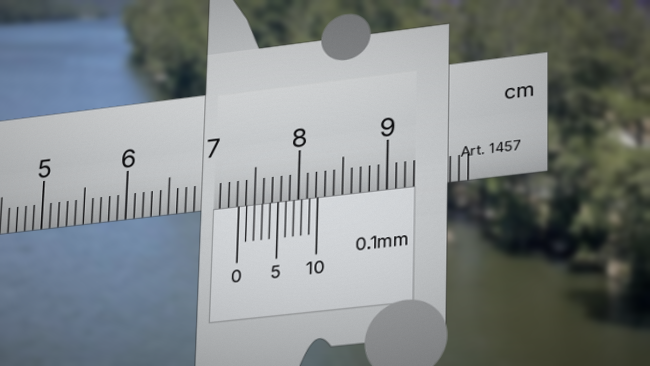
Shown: 73.2 mm
